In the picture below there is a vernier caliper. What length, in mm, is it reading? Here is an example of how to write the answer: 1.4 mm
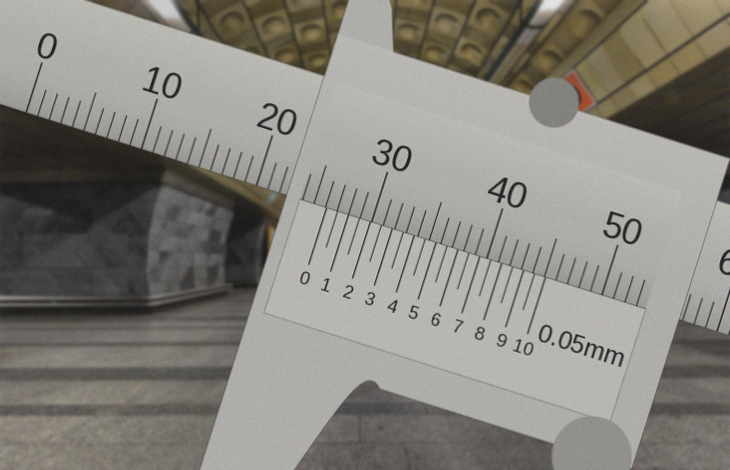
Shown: 26.1 mm
